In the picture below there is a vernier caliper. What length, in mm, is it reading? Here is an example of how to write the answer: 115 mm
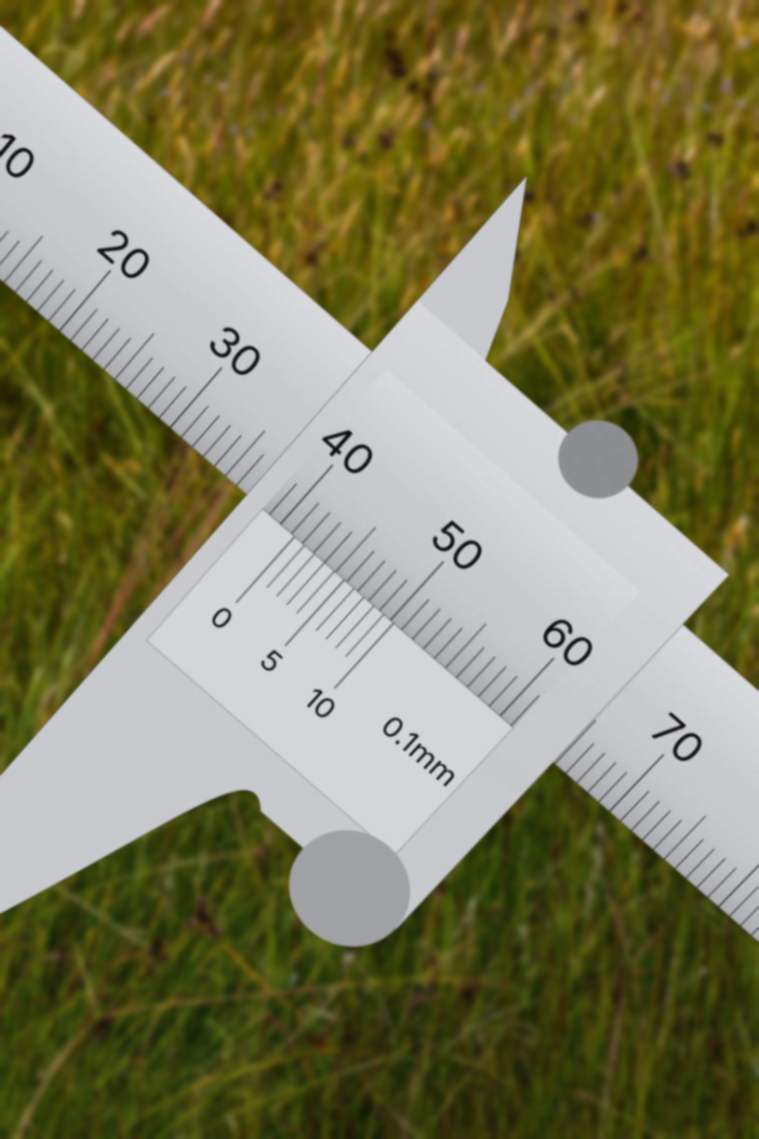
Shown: 41.3 mm
